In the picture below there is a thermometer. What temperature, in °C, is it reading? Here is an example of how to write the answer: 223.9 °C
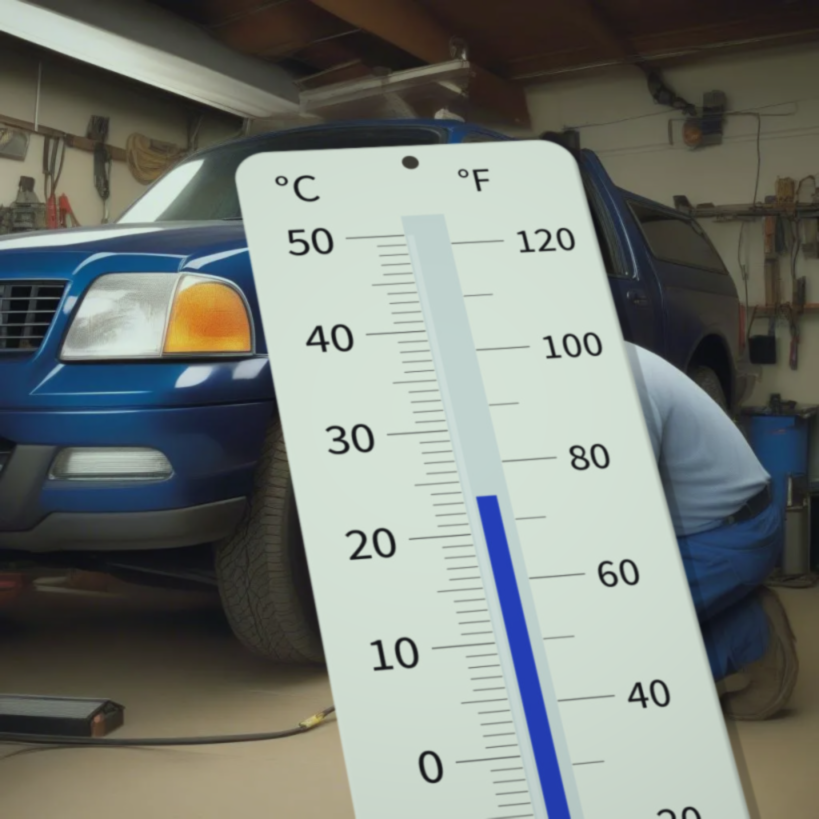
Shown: 23.5 °C
